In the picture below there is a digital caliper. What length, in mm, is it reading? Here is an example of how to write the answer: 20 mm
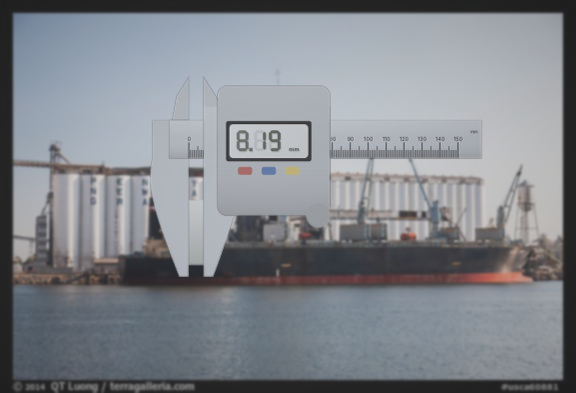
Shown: 8.19 mm
